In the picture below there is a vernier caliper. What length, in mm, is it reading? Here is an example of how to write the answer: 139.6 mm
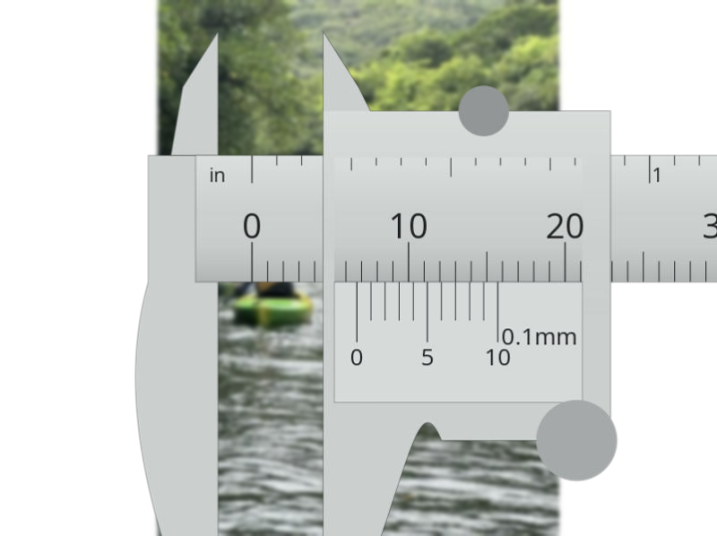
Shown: 6.7 mm
